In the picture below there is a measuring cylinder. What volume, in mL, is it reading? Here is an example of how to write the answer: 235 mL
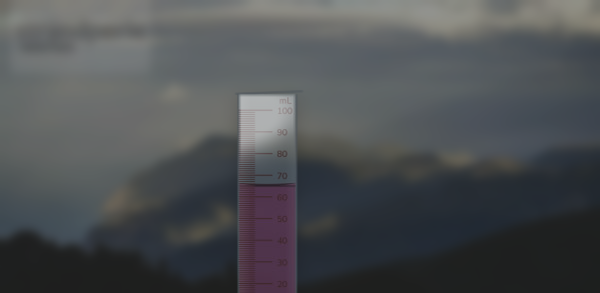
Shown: 65 mL
